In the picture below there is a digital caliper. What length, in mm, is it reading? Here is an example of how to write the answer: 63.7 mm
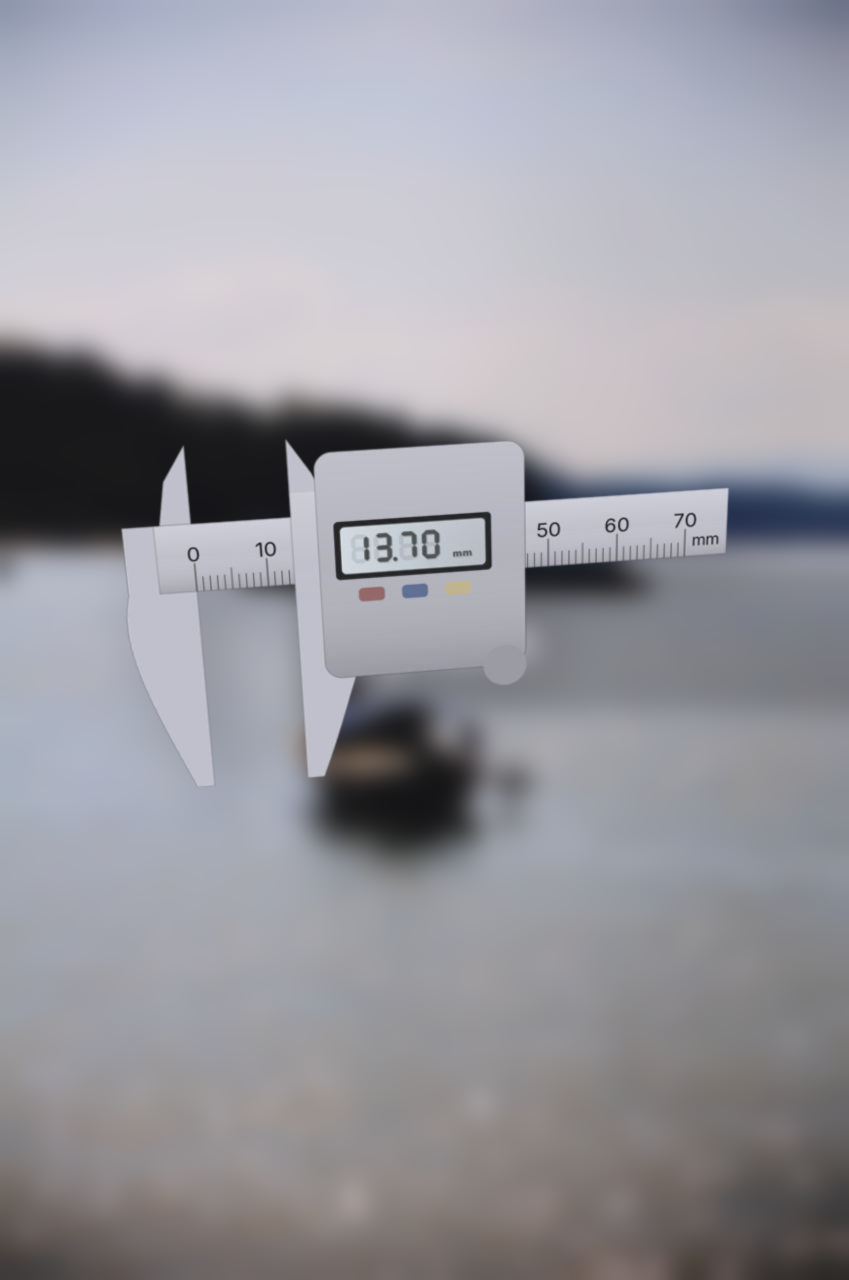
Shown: 13.70 mm
